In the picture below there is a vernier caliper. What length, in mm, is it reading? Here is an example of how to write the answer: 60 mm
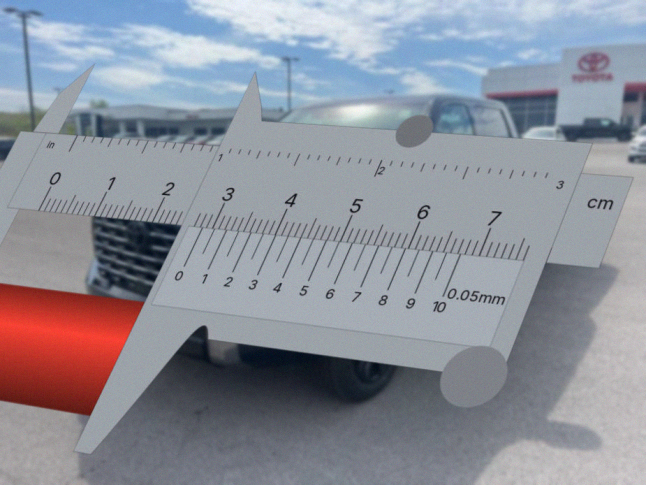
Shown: 28.4 mm
